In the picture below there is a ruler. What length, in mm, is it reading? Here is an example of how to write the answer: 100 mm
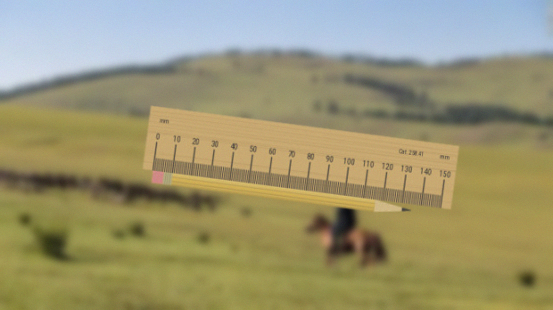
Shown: 135 mm
